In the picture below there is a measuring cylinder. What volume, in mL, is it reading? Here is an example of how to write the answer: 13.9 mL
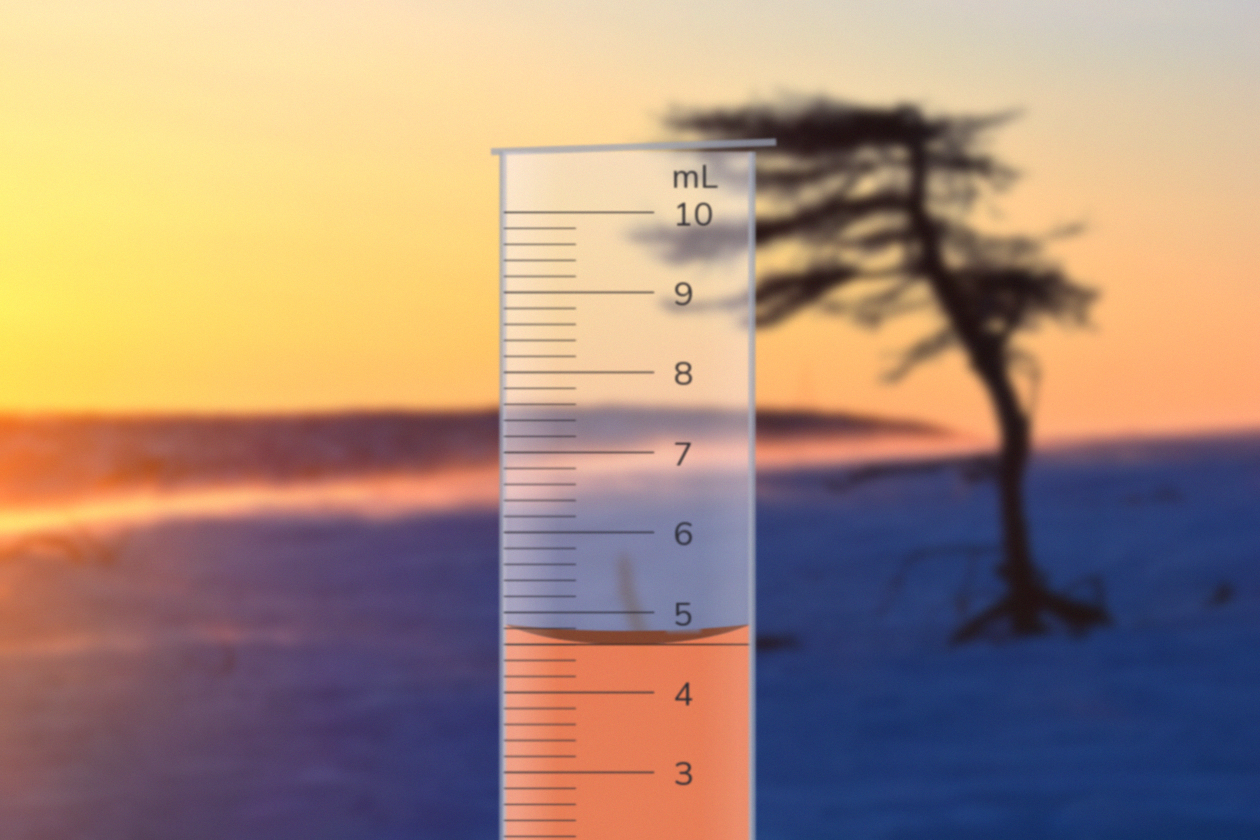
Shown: 4.6 mL
